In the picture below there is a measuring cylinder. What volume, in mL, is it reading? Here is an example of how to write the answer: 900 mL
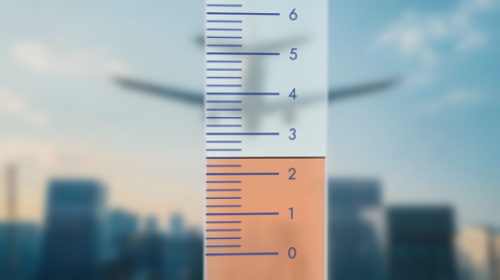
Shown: 2.4 mL
